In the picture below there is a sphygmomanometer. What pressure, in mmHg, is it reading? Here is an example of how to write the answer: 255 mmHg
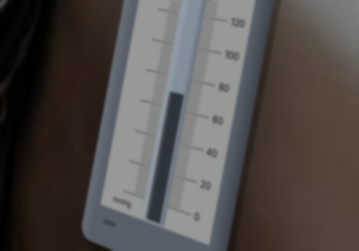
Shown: 70 mmHg
